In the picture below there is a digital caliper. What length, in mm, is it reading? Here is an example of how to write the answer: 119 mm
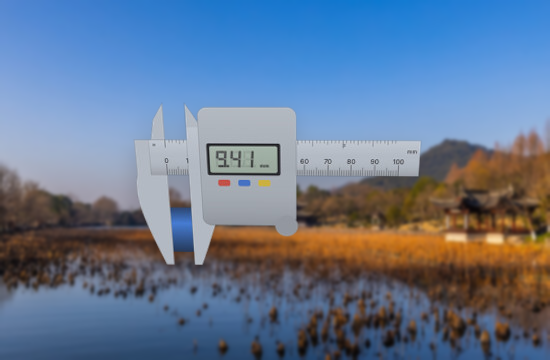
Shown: 9.41 mm
